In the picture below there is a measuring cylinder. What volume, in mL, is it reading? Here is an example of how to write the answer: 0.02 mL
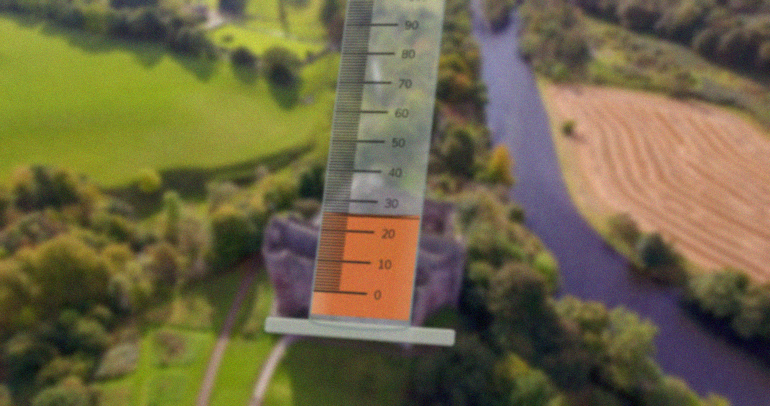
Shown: 25 mL
